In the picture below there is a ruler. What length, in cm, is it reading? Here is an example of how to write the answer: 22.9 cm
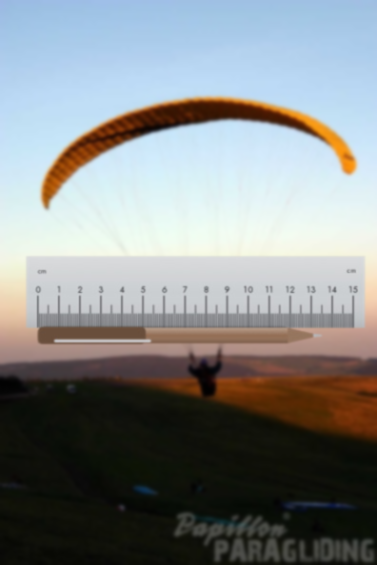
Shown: 13.5 cm
